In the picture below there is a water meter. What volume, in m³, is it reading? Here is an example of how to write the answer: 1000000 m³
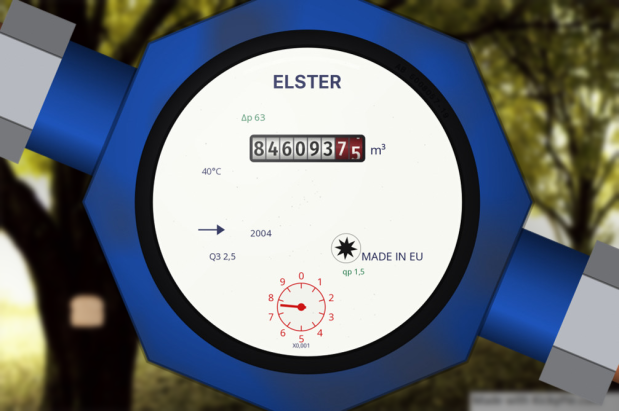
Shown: 846093.747 m³
